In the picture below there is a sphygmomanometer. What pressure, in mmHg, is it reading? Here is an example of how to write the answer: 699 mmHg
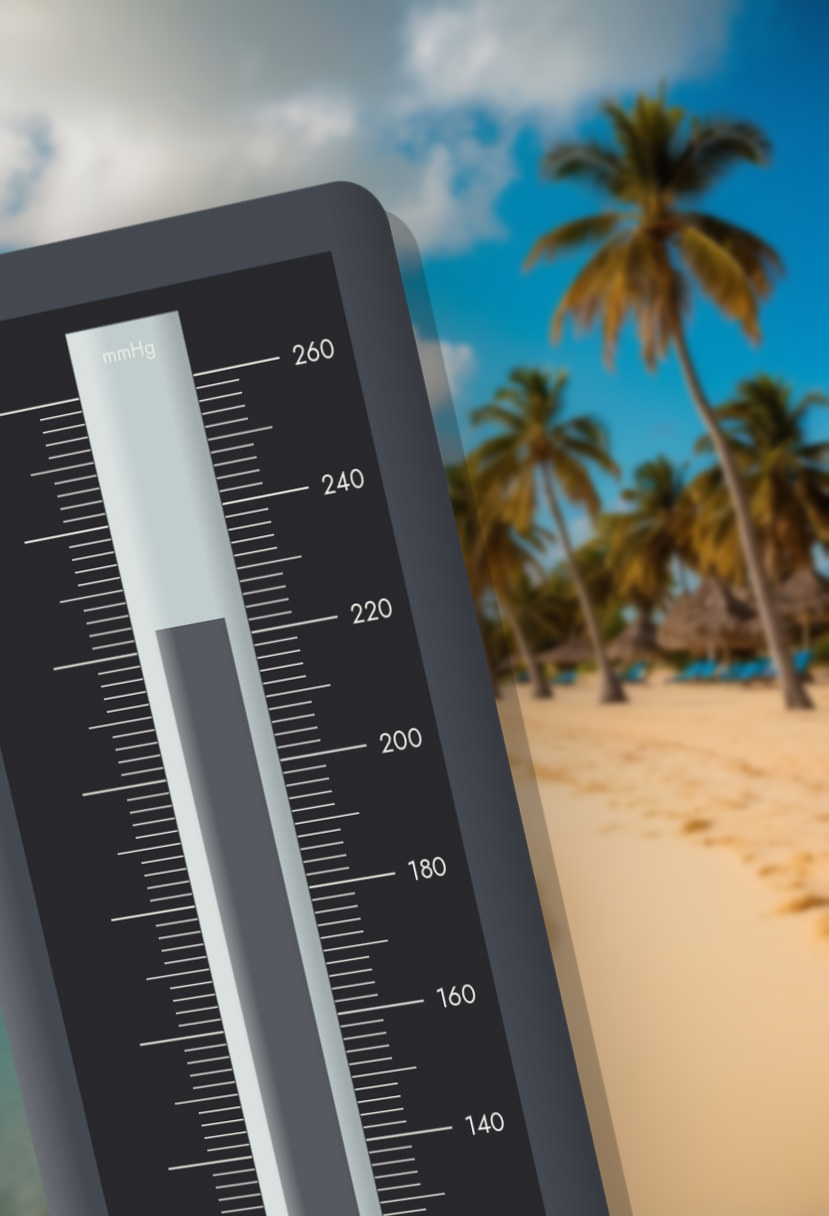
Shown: 223 mmHg
